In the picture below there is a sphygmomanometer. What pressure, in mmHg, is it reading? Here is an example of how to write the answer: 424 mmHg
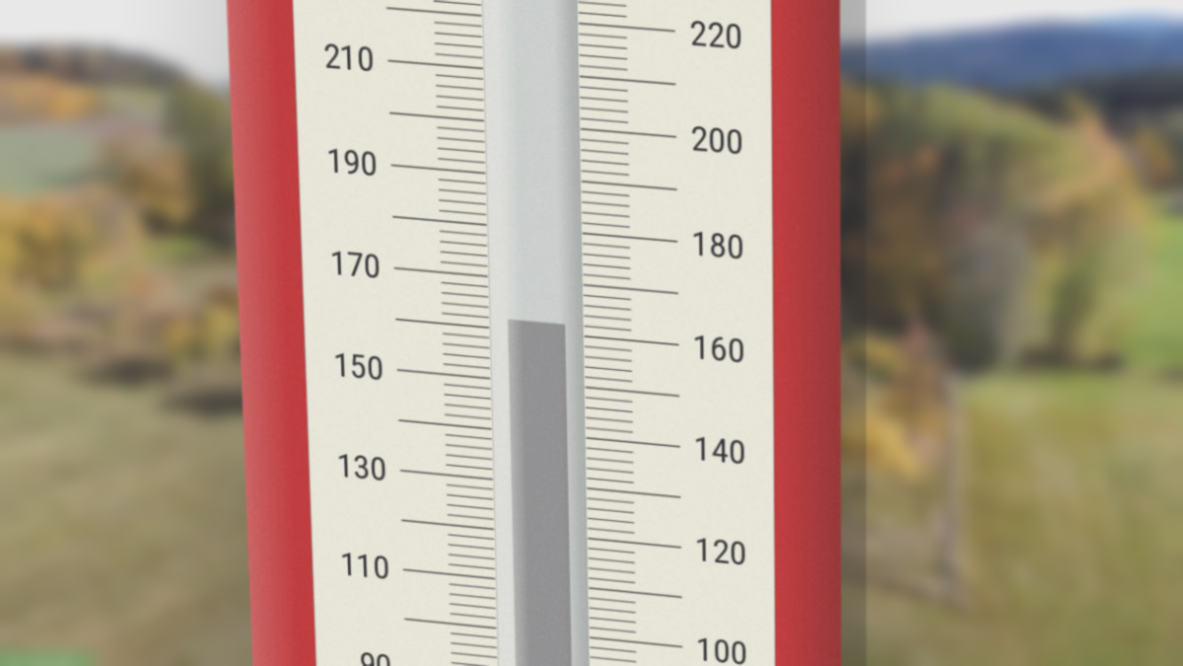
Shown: 162 mmHg
